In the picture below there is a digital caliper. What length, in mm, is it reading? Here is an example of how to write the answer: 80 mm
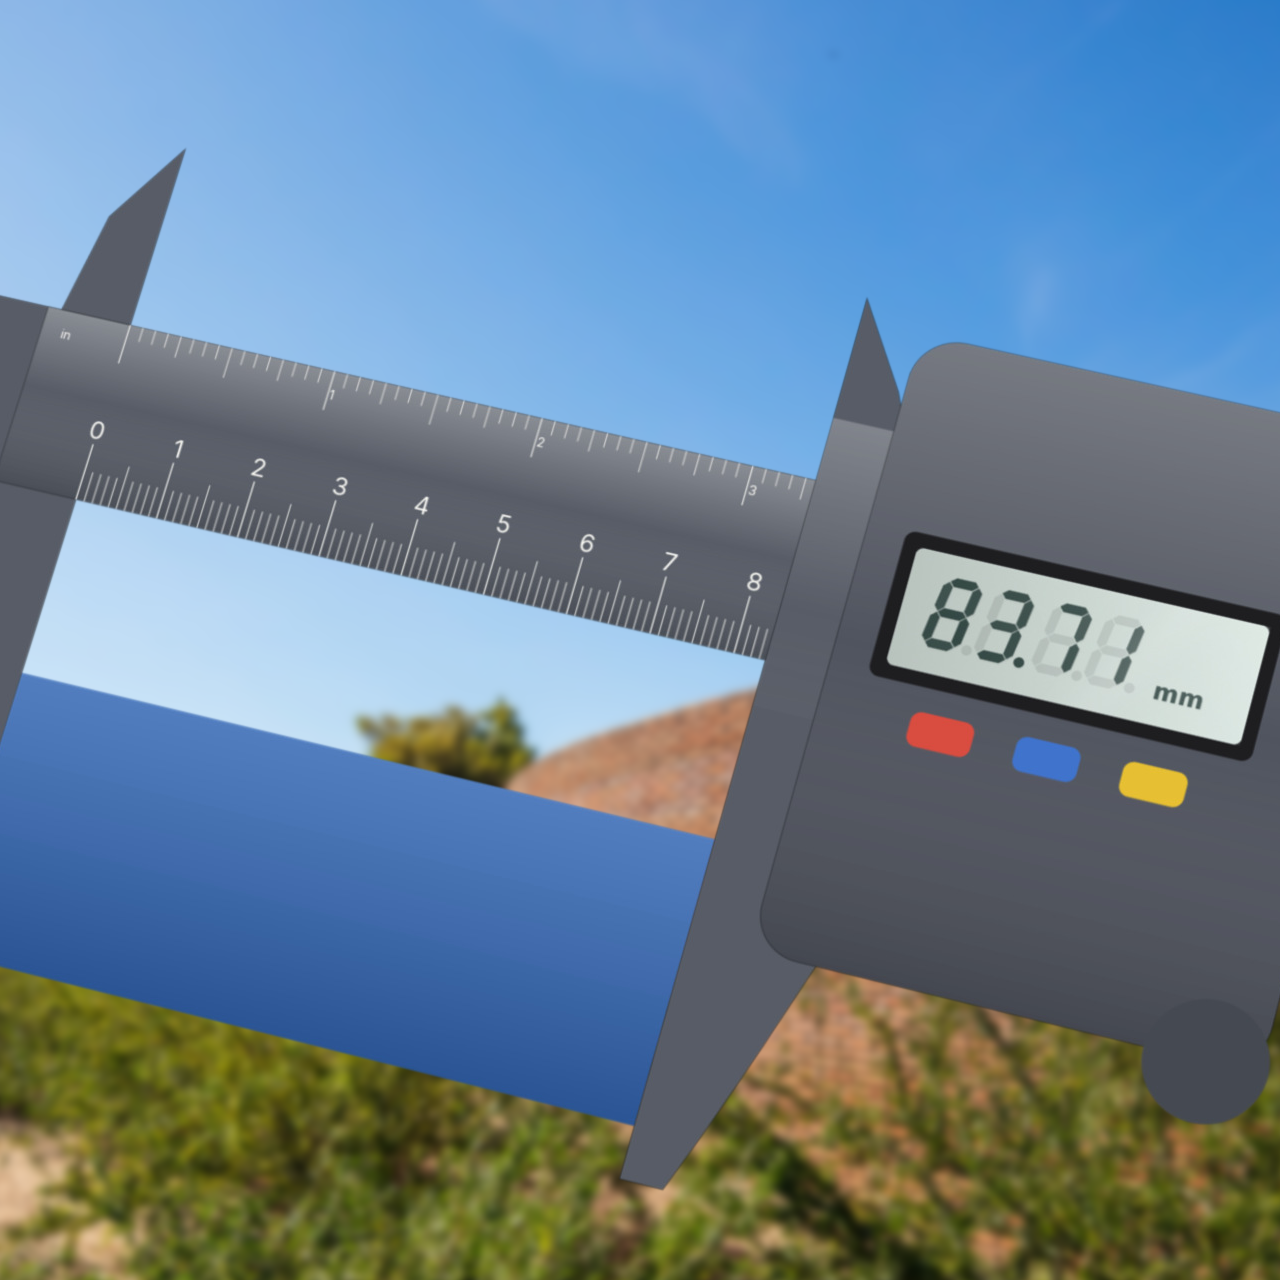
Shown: 83.71 mm
